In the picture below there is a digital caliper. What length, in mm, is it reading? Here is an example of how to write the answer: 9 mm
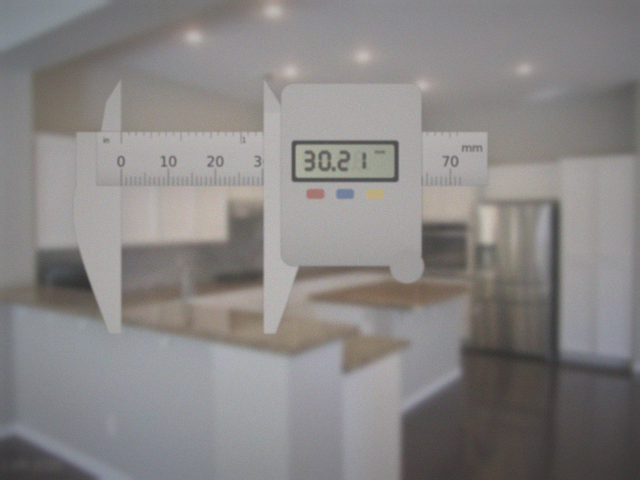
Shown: 30.21 mm
